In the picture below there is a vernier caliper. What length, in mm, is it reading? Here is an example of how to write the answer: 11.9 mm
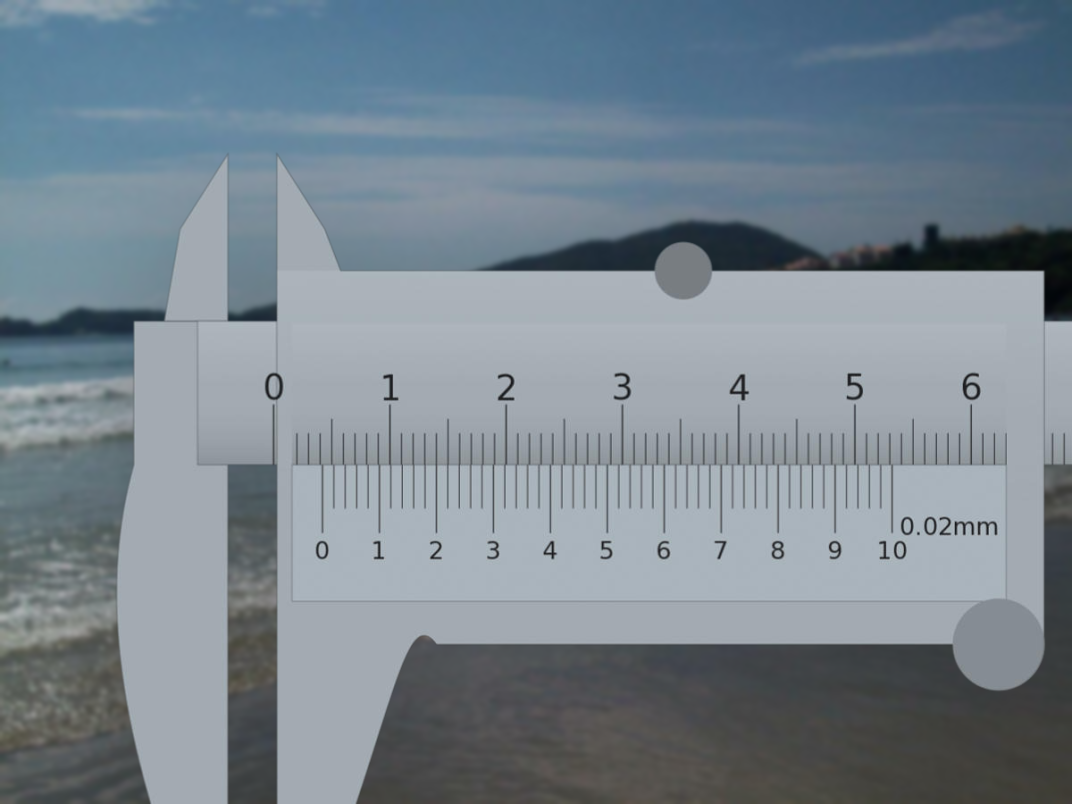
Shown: 4.2 mm
